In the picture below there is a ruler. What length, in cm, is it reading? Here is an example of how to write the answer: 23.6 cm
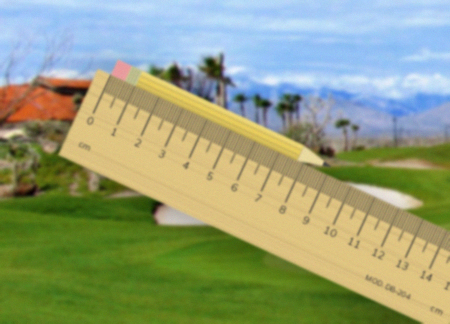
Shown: 9 cm
